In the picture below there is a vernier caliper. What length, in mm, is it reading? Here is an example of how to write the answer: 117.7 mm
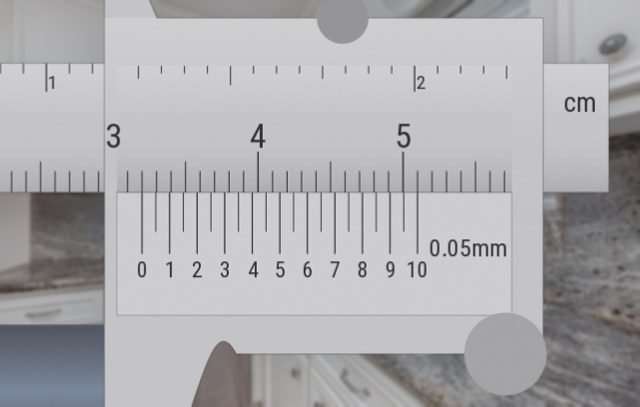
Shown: 32.0 mm
